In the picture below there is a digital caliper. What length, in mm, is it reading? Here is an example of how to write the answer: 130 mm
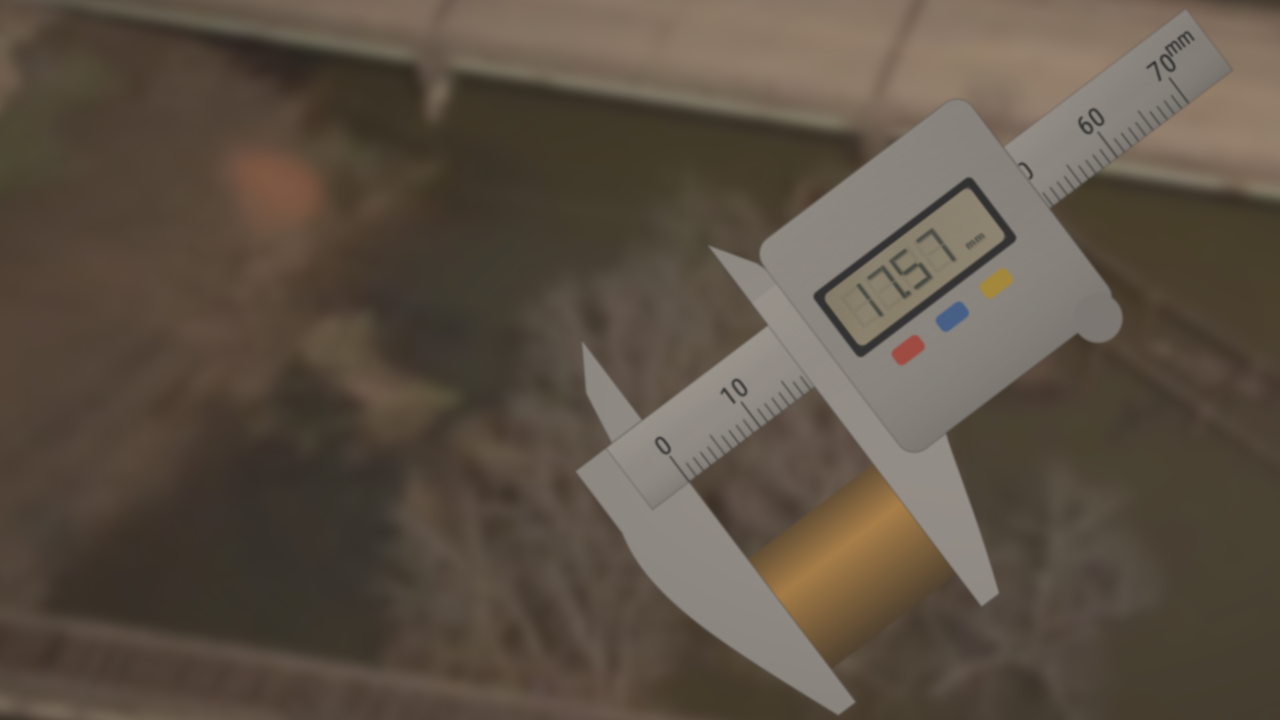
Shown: 17.57 mm
